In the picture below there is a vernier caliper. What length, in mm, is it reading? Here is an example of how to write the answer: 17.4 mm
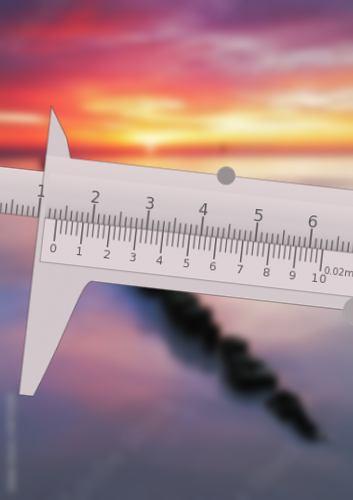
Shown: 13.4 mm
